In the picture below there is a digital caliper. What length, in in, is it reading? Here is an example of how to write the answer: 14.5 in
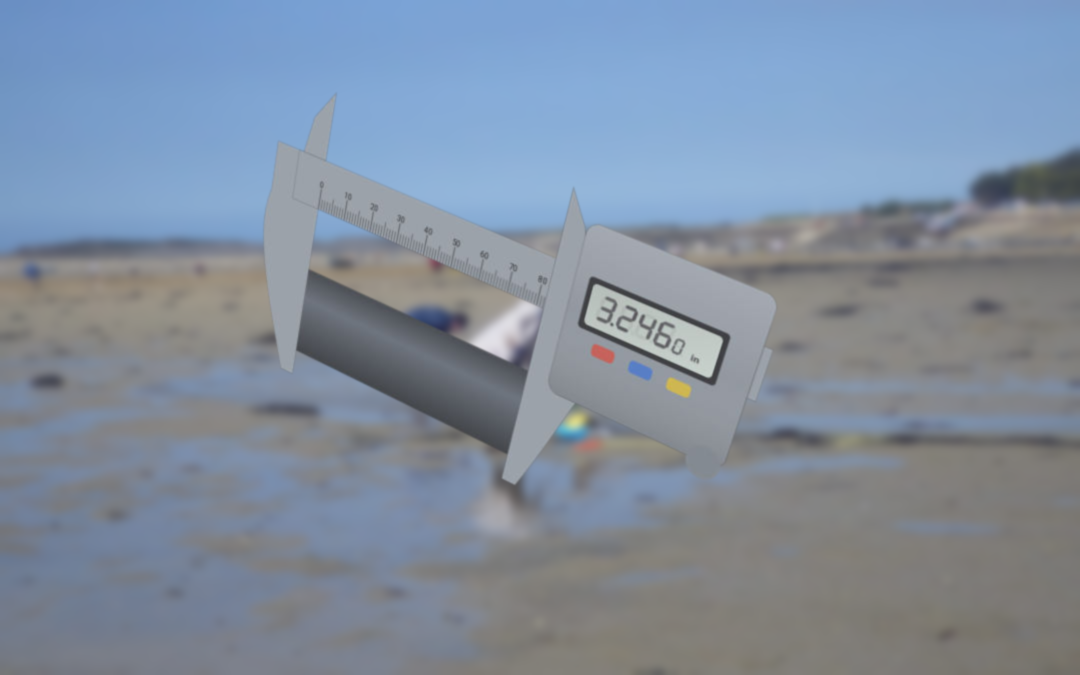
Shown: 3.2460 in
